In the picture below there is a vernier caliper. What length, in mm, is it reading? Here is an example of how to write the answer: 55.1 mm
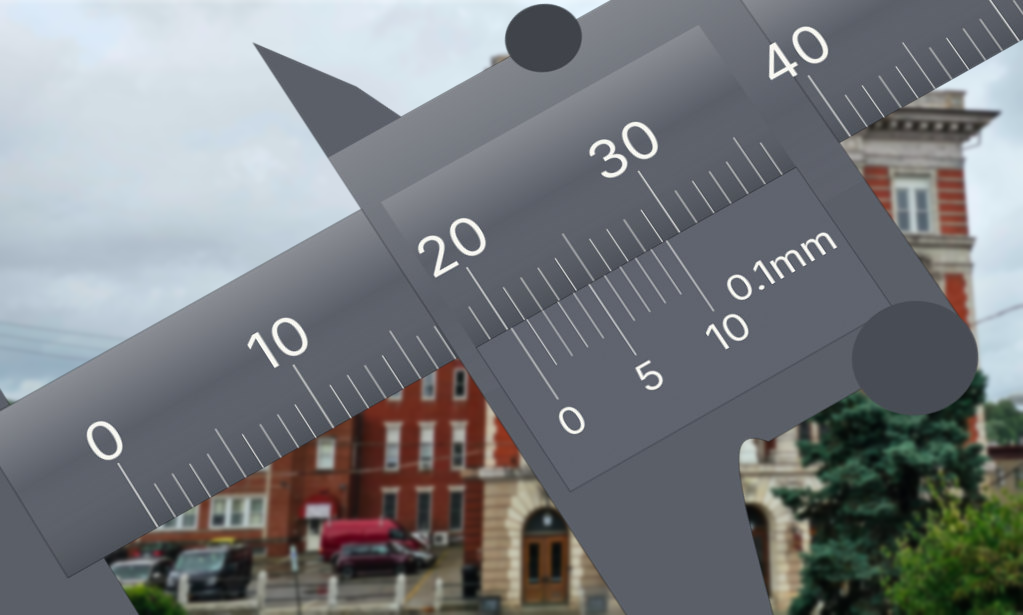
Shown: 20.2 mm
